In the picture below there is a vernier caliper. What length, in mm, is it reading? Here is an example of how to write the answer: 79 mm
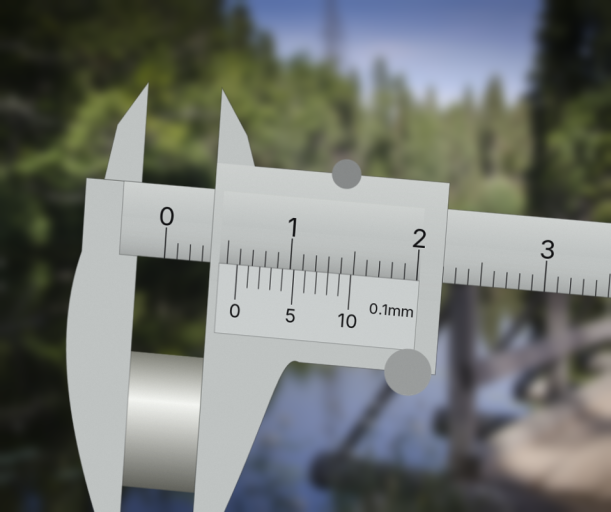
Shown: 5.8 mm
